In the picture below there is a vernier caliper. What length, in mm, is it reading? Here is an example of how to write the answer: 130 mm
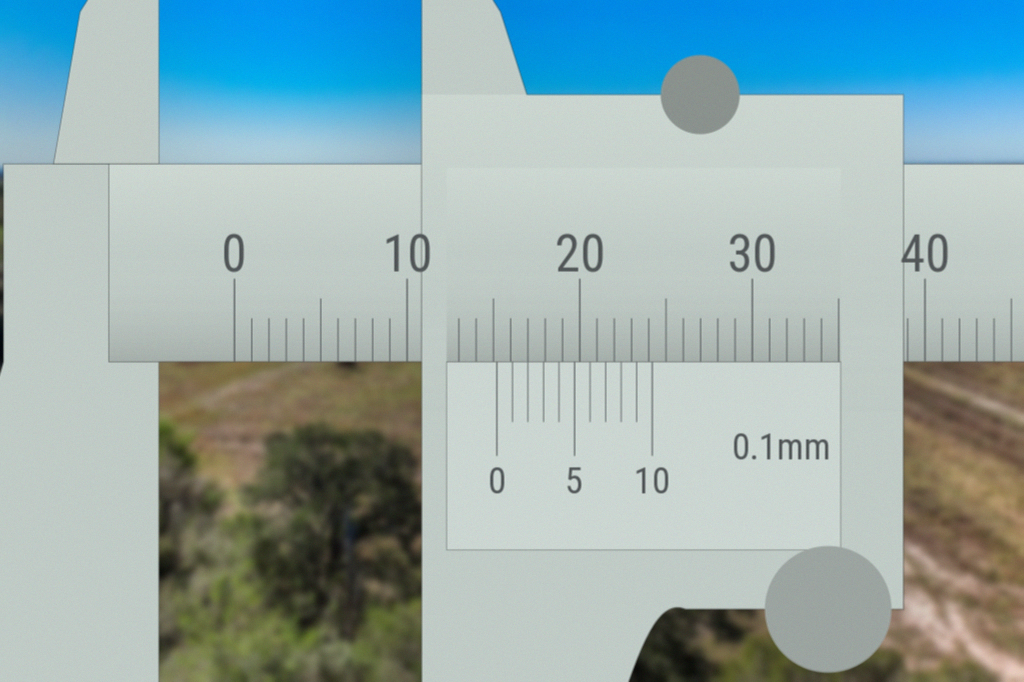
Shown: 15.2 mm
